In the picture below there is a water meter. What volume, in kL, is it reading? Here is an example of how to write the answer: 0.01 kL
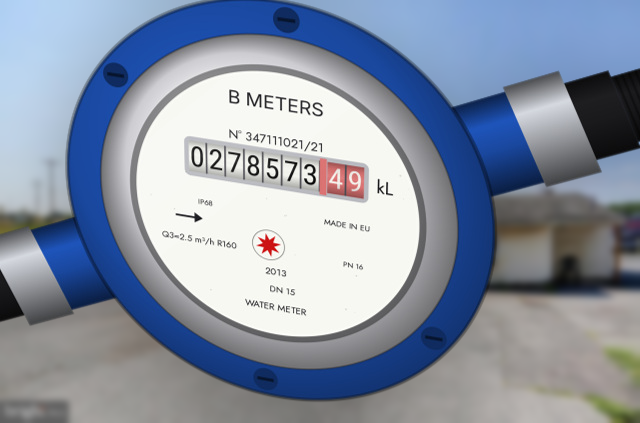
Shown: 278573.49 kL
